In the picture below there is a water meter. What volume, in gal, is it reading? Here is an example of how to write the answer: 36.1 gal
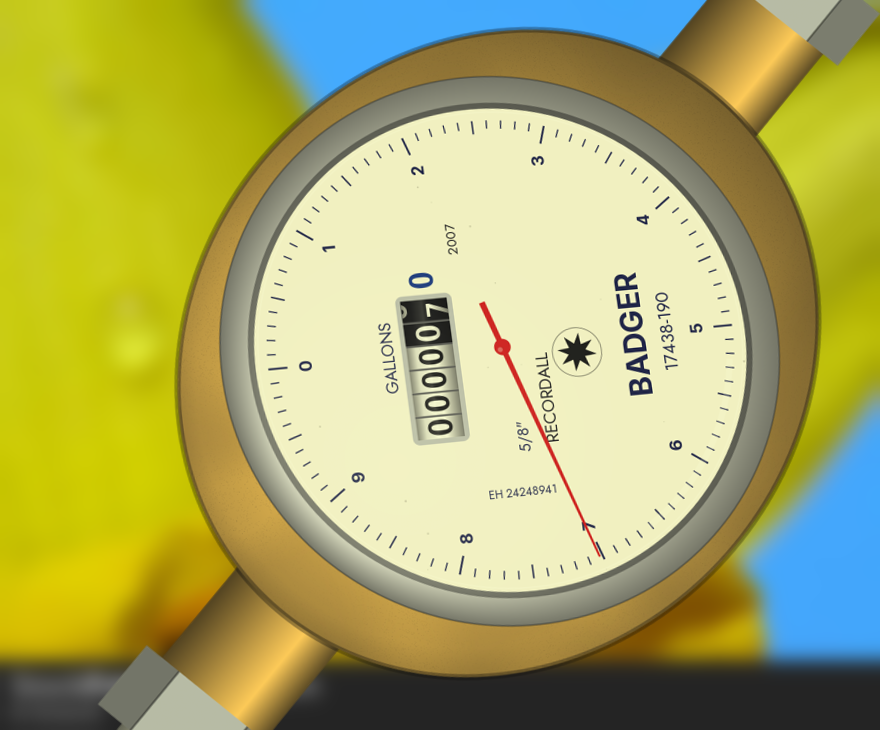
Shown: 67.0 gal
